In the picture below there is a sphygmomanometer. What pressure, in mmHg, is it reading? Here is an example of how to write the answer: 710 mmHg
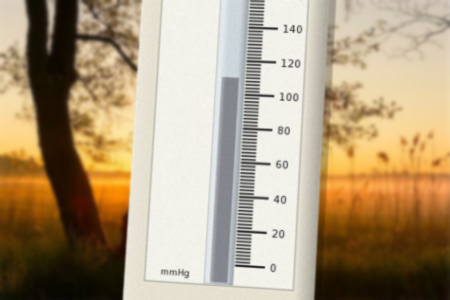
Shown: 110 mmHg
